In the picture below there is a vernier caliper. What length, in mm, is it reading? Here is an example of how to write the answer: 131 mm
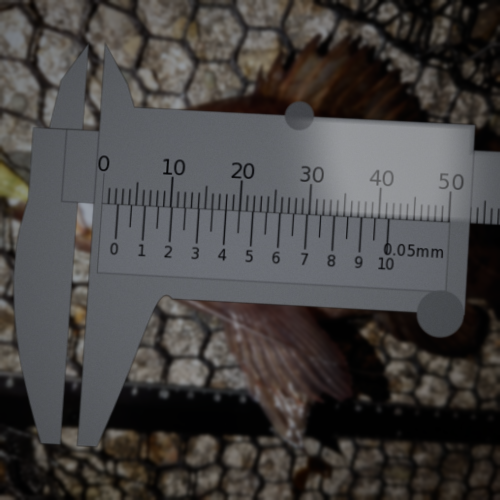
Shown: 2.4 mm
